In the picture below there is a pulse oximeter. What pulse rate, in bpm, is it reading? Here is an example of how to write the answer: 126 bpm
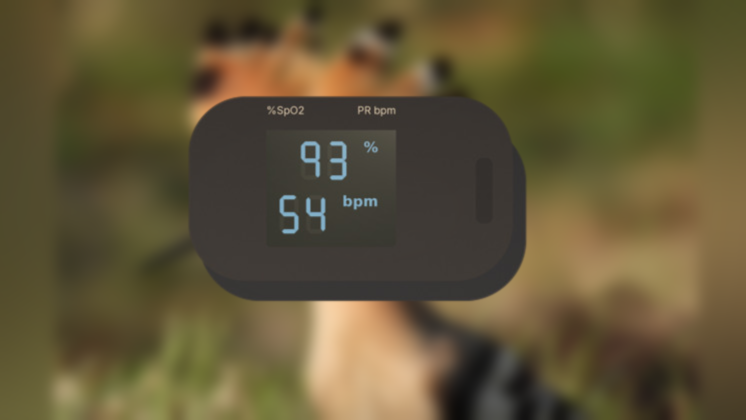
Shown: 54 bpm
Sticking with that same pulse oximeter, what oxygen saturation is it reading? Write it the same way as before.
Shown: 93 %
